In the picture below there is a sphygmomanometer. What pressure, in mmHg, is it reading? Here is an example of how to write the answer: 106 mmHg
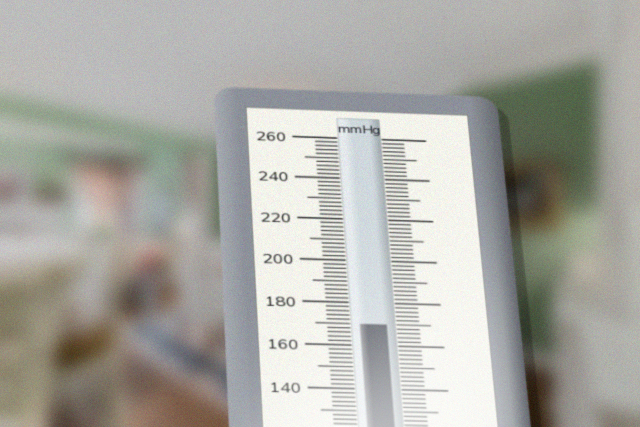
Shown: 170 mmHg
